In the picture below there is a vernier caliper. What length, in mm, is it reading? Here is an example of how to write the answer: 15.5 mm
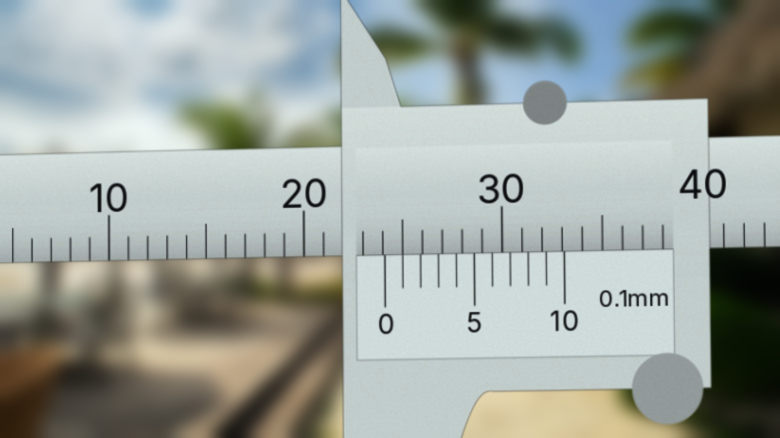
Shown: 24.1 mm
